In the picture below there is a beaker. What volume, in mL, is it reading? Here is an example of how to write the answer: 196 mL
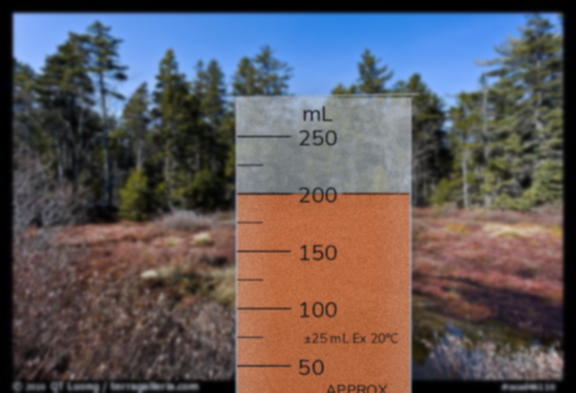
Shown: 200 mL
